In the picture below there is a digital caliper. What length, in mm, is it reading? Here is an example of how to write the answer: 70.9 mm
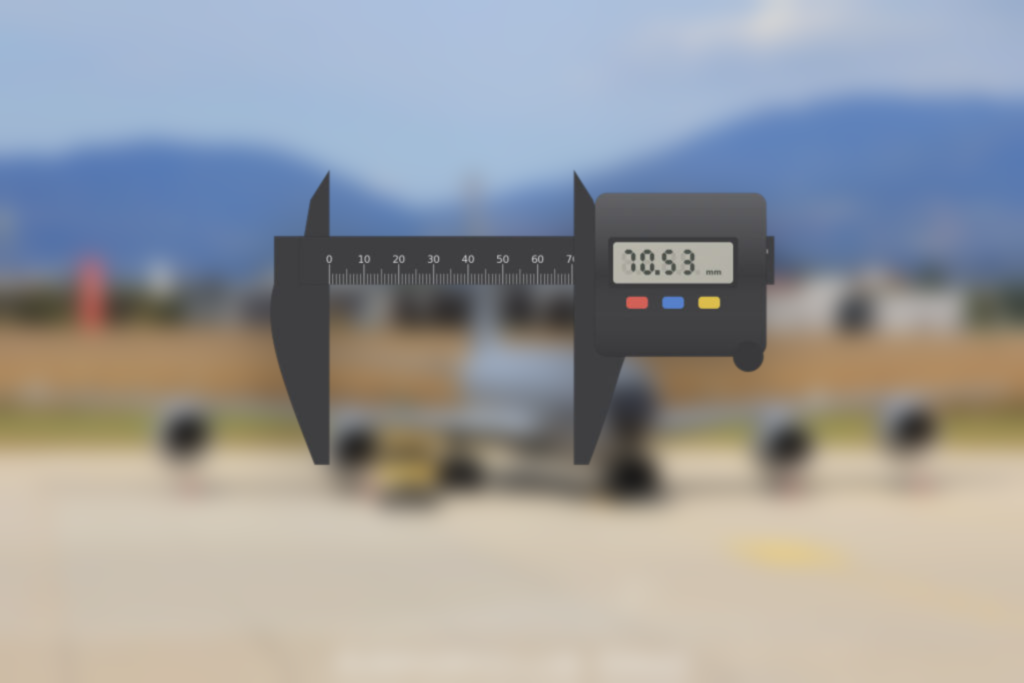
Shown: 70.53 mm
